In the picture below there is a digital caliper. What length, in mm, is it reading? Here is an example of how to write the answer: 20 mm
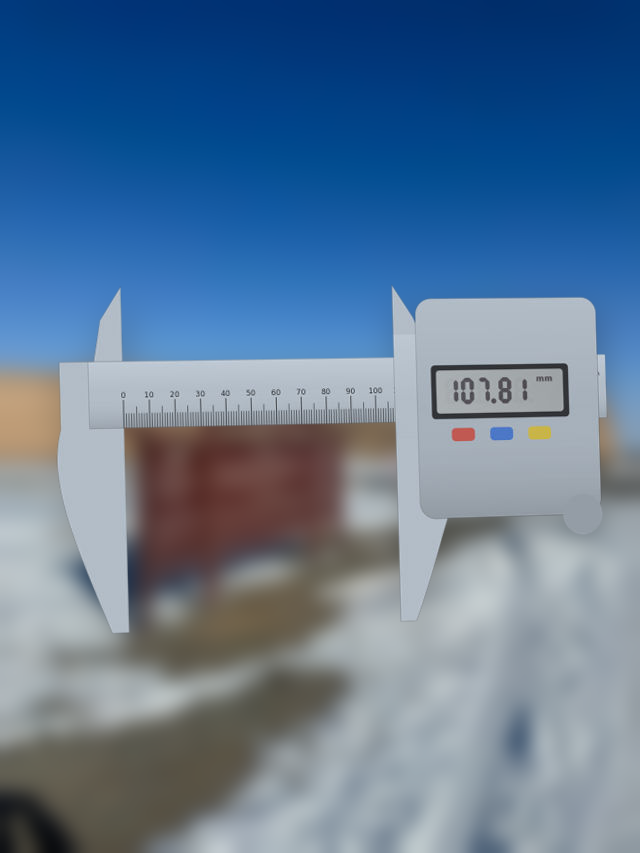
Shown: 107.81 mm
